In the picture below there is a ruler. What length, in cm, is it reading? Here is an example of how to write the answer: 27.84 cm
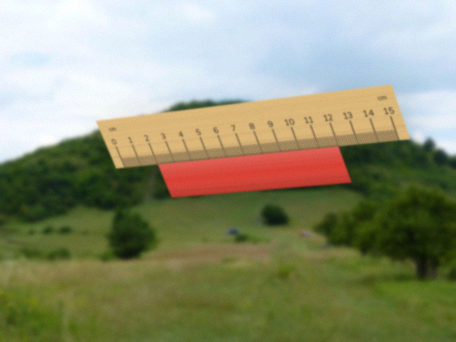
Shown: 10 cm
